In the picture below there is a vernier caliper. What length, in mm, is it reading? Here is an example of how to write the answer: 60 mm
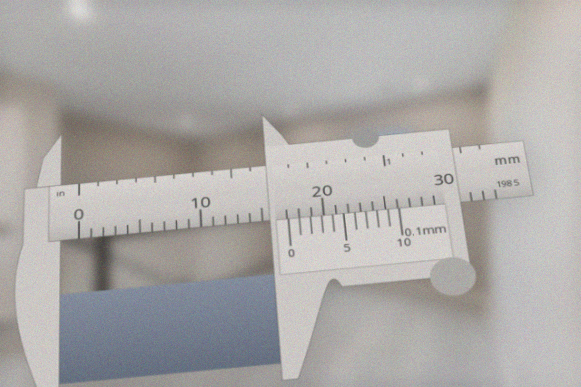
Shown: 17.1 mm
